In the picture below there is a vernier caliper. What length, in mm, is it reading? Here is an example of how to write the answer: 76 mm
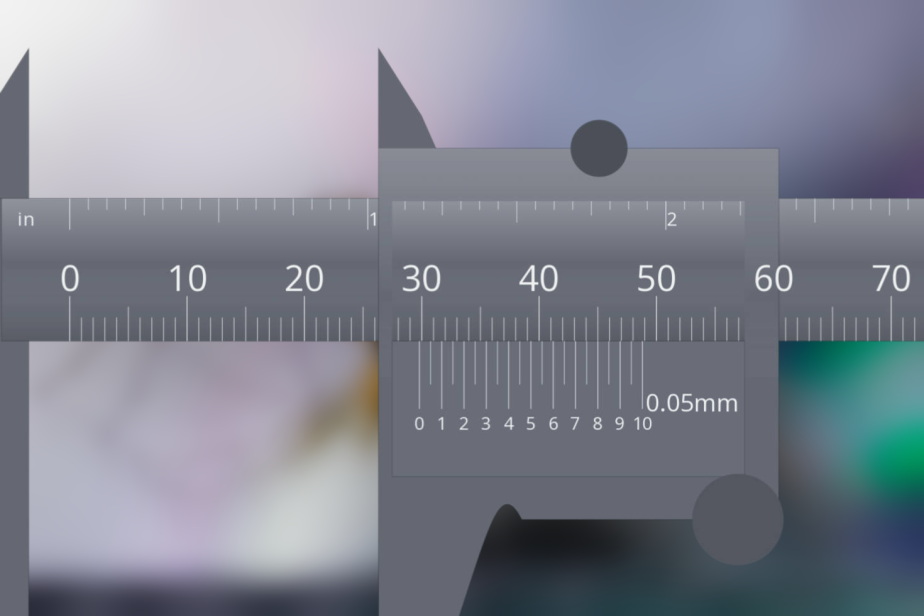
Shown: 29.8 mm
